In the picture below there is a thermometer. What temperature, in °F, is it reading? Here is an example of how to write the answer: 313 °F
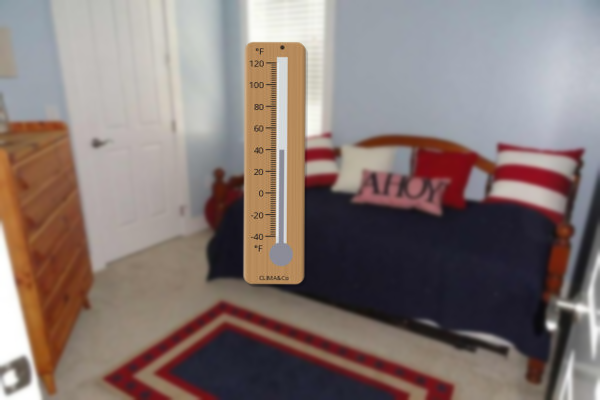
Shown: 40 °F
